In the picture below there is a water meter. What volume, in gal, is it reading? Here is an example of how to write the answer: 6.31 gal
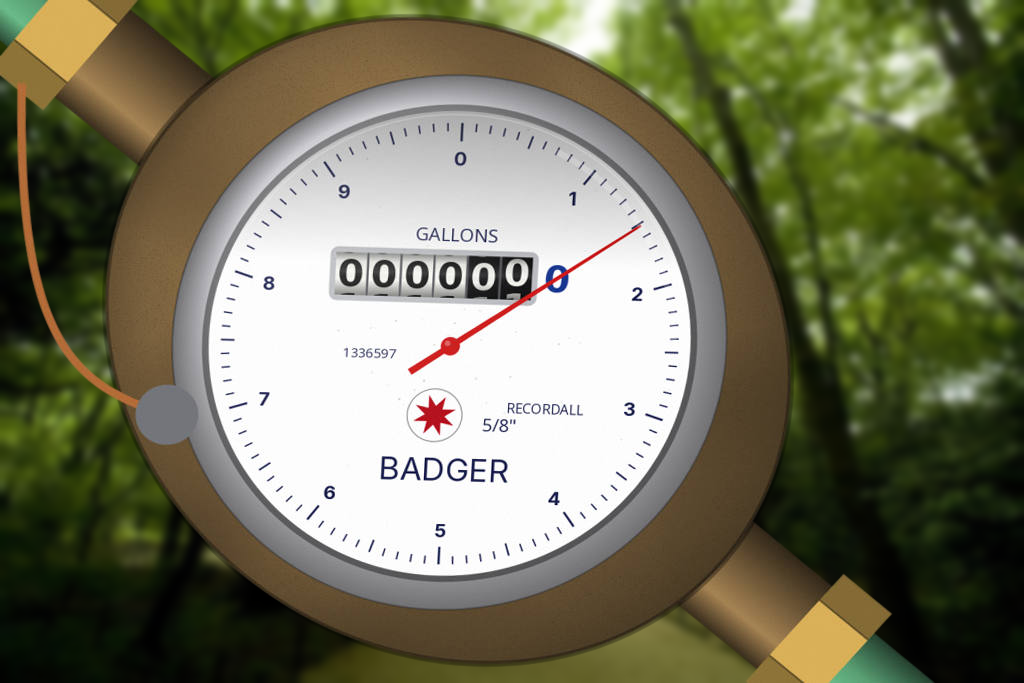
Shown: 1.5 gal
